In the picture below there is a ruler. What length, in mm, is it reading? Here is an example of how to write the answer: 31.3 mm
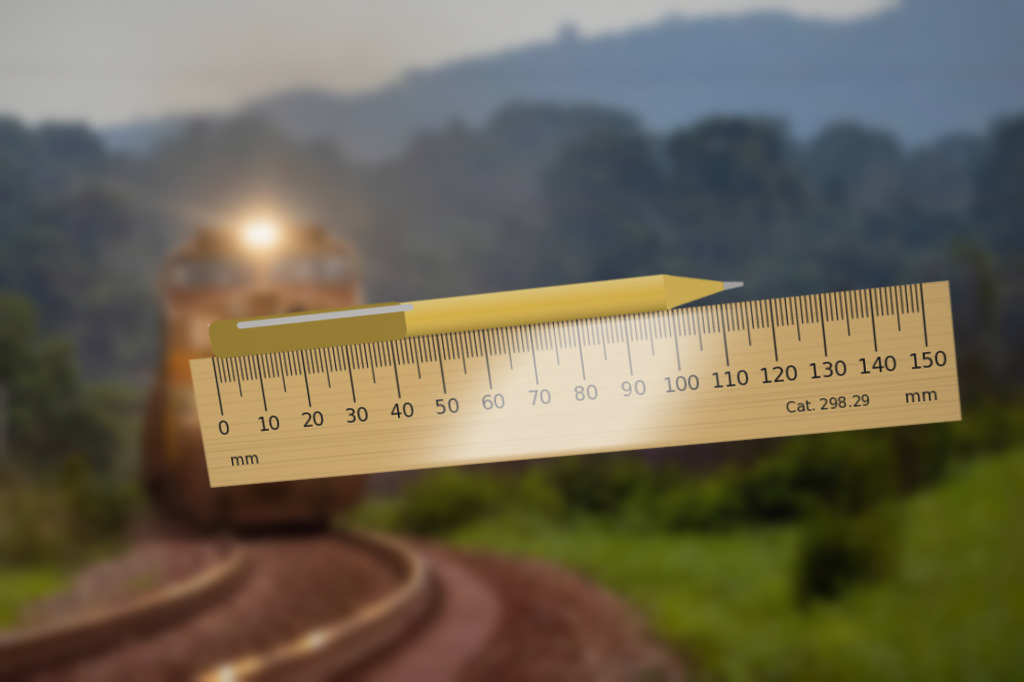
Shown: 115 mm
